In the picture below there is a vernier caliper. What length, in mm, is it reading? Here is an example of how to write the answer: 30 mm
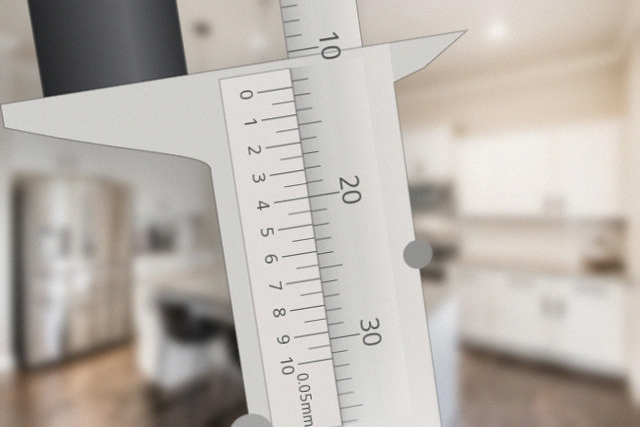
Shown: 12.4 mm
